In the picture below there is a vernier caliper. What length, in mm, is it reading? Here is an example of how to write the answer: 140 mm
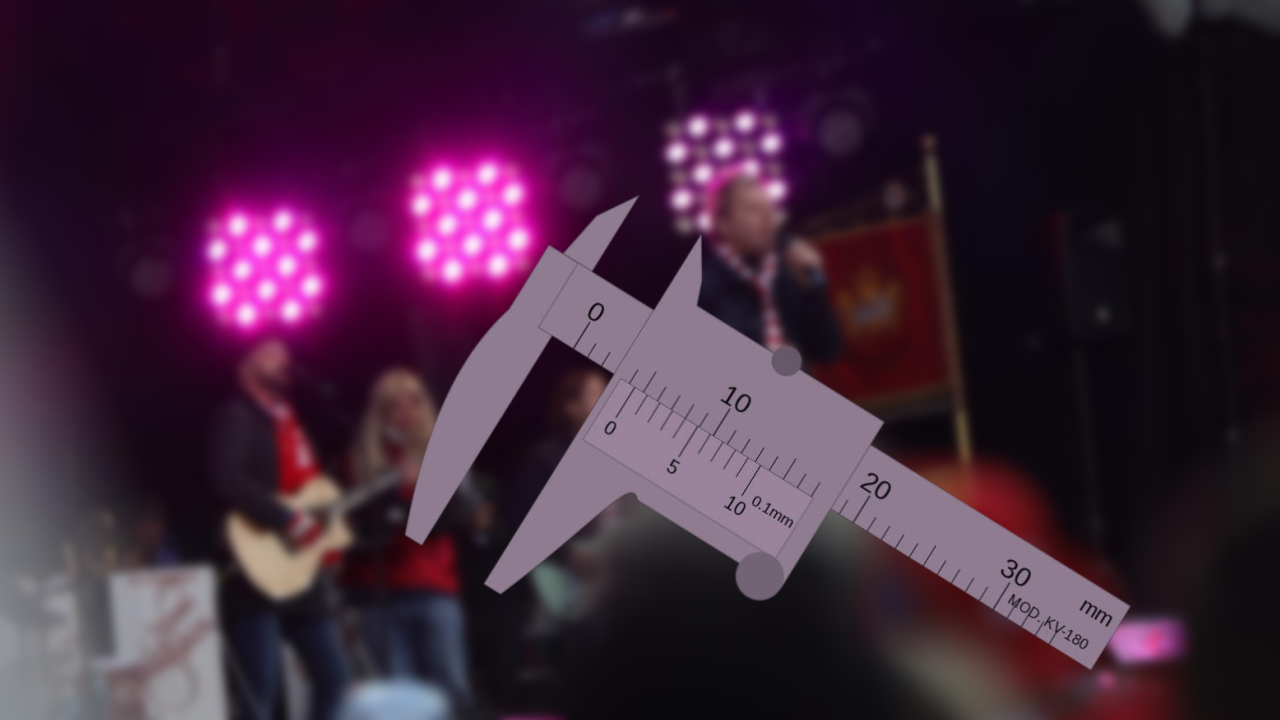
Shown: 4.4 mm
